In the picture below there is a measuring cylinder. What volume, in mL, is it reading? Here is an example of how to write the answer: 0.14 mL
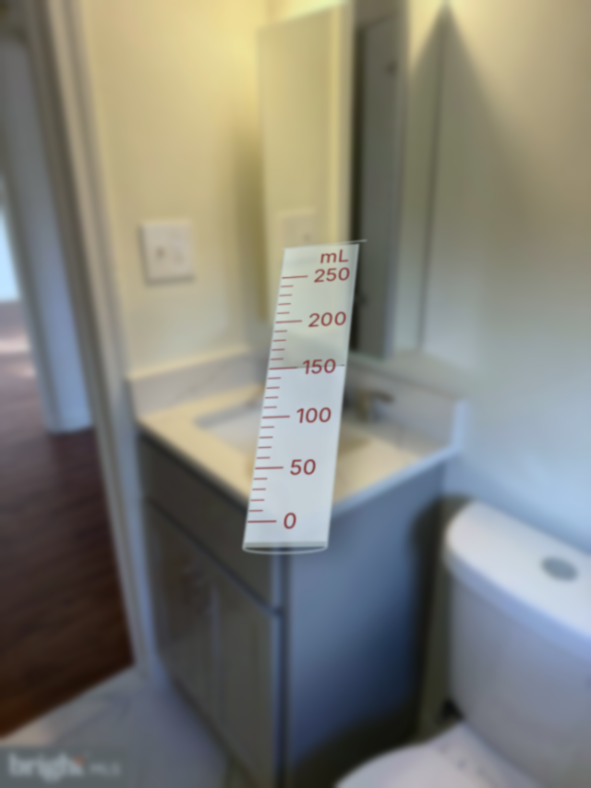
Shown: 150 mL
